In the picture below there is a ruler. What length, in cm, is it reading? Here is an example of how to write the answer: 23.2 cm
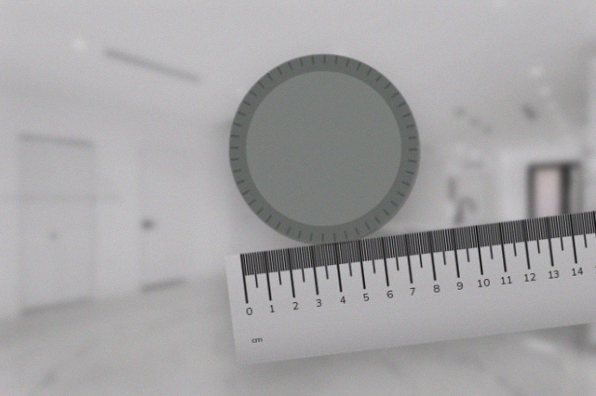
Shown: 8 cm
